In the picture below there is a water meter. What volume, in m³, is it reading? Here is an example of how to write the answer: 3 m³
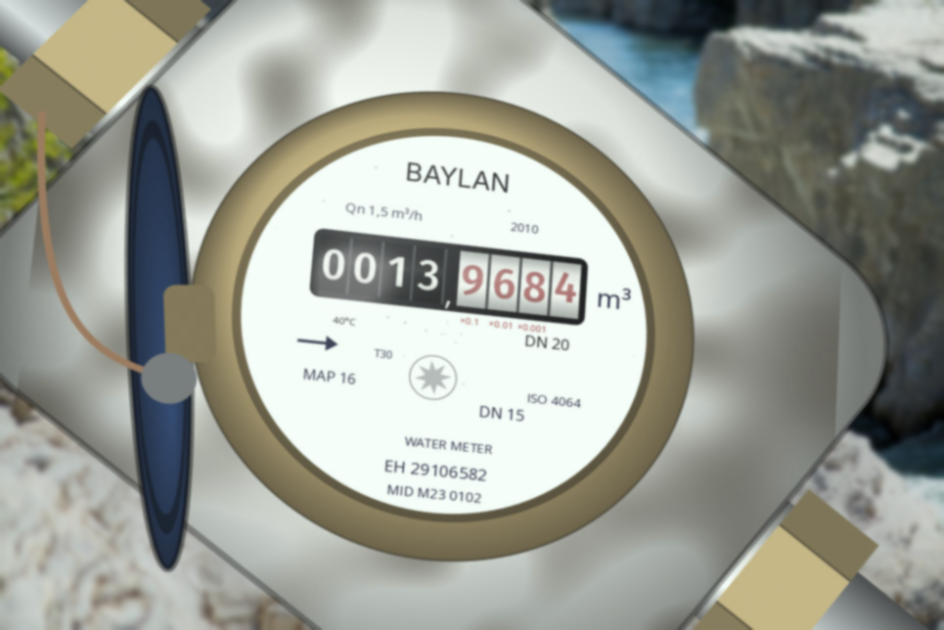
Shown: 13.9684 m³
